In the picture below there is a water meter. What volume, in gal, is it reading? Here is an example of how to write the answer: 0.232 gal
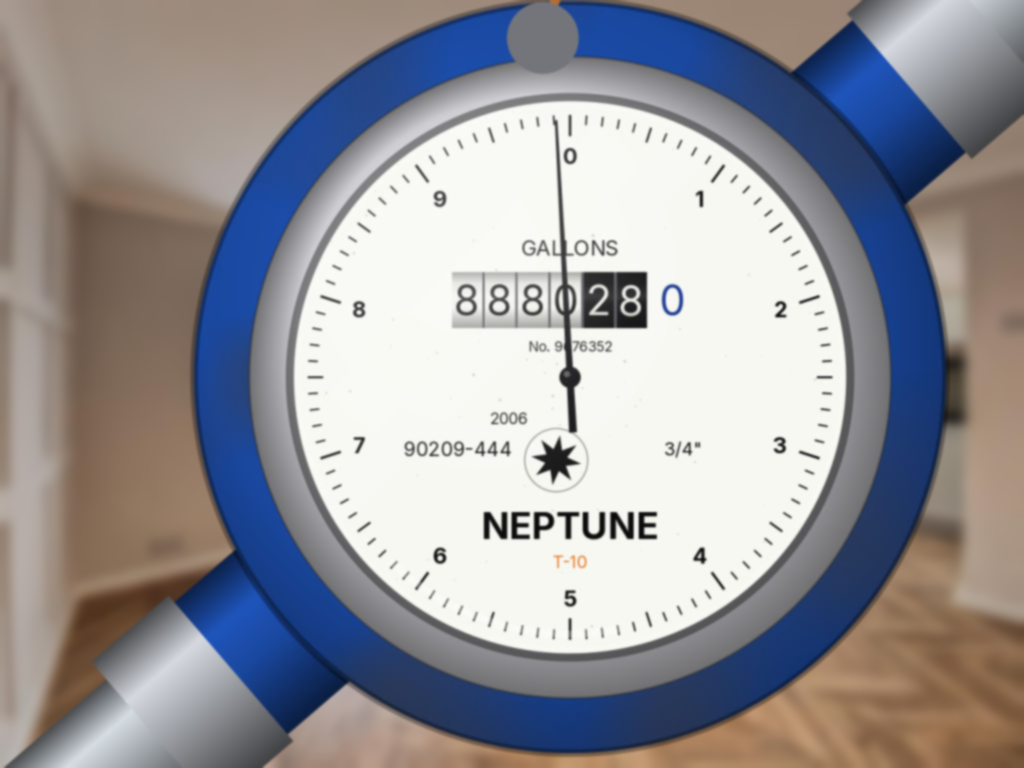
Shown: 8880279.9 gal
